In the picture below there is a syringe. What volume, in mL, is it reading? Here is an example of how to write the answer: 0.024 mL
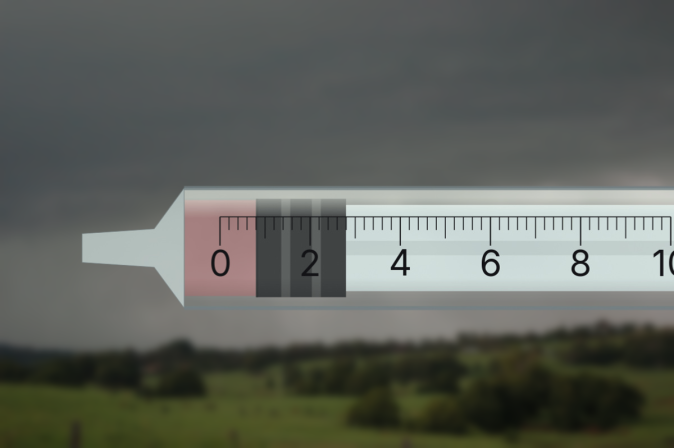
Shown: 0.8 mL
